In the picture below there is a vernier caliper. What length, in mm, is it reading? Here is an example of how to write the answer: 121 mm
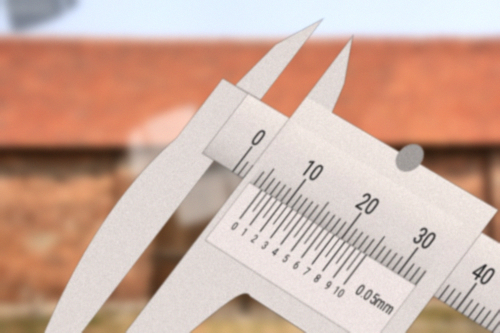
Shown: 5.5 mm
